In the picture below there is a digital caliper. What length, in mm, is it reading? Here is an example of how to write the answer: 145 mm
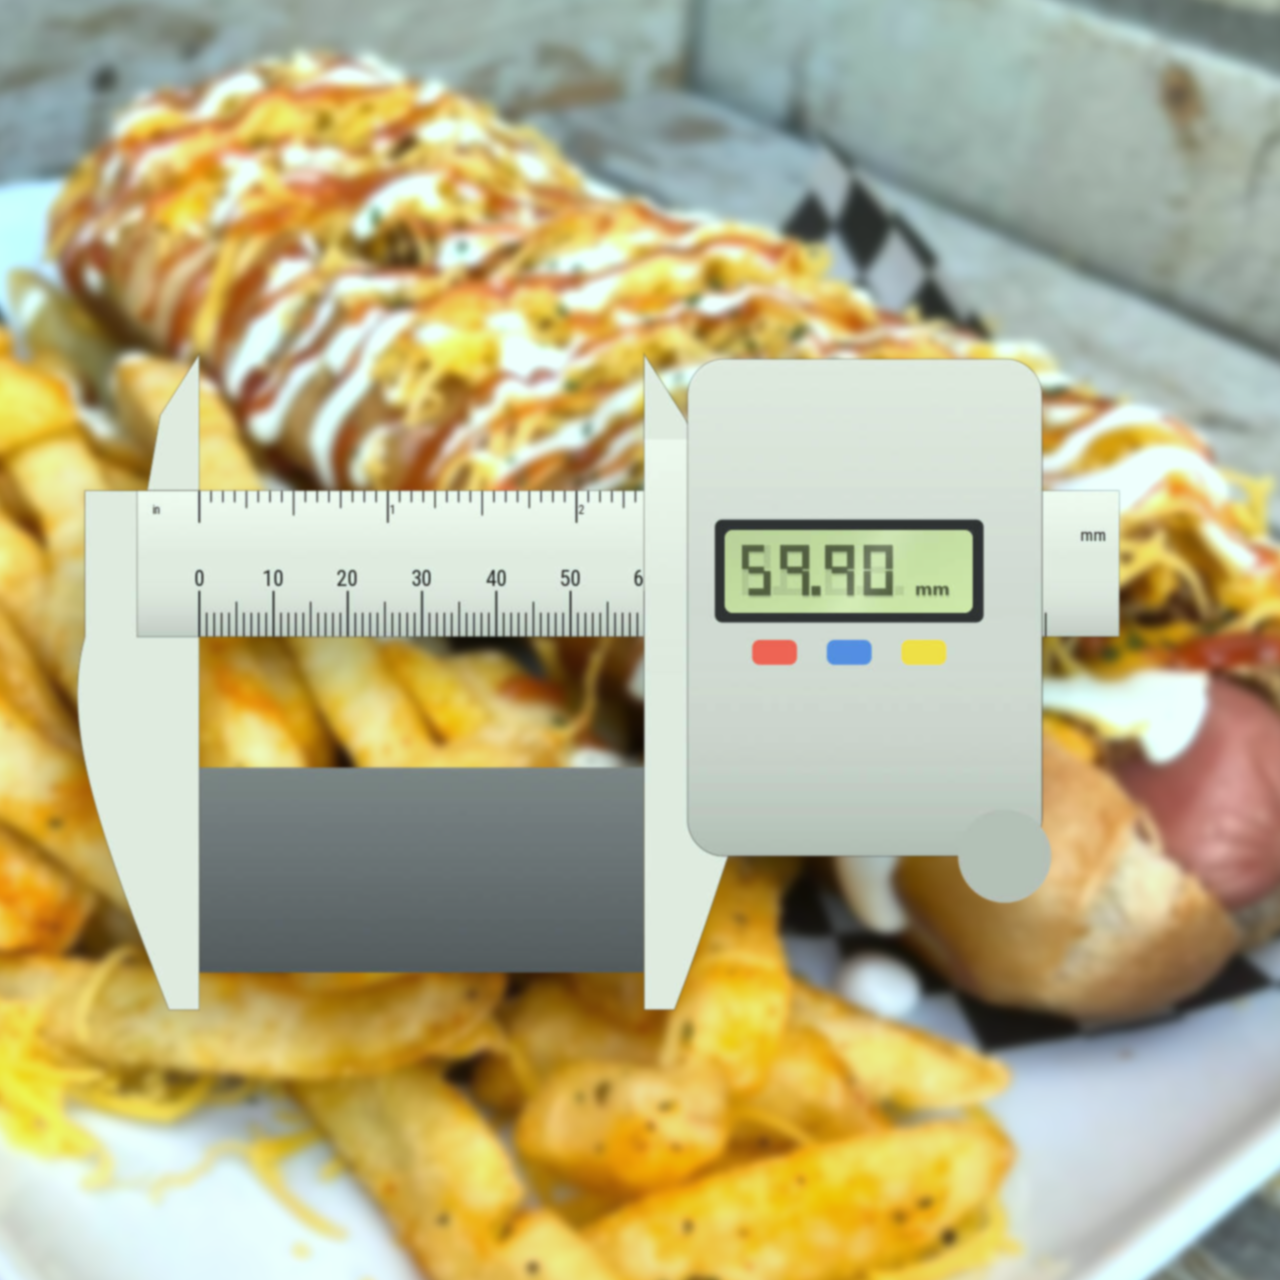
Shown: 59.90 mm
